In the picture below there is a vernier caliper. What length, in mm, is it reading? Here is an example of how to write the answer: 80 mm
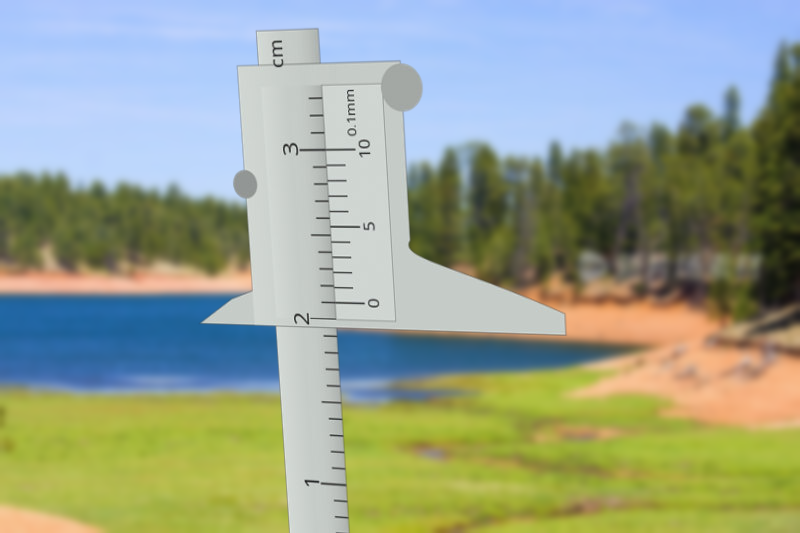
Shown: 21.0 mm
